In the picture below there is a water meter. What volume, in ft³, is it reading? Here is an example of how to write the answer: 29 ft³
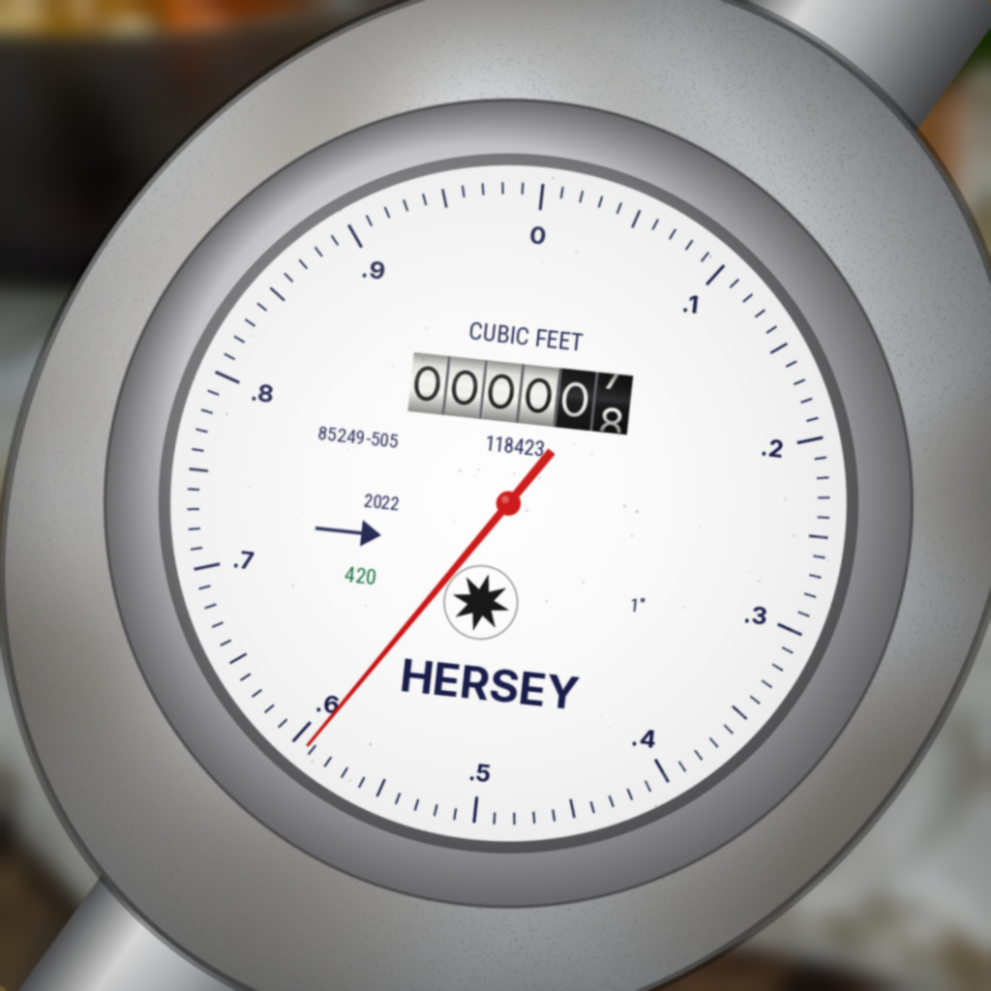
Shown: 7.59 ft³
